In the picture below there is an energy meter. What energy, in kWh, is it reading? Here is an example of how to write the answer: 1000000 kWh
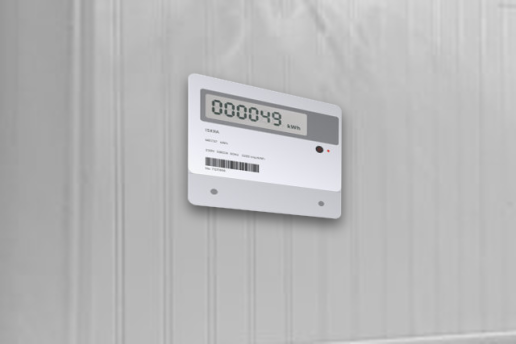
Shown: 49 kWh
